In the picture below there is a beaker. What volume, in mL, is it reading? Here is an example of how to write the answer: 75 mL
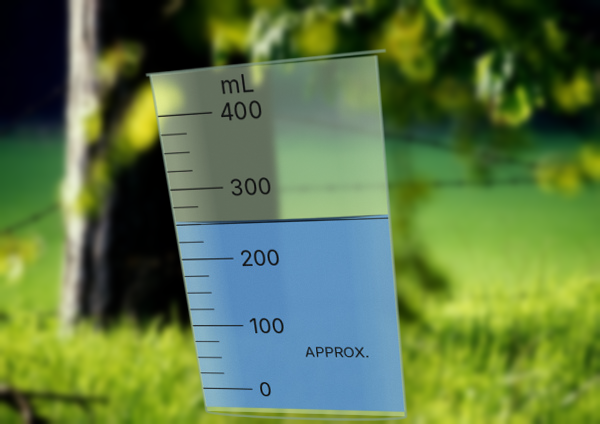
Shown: 250 mL
